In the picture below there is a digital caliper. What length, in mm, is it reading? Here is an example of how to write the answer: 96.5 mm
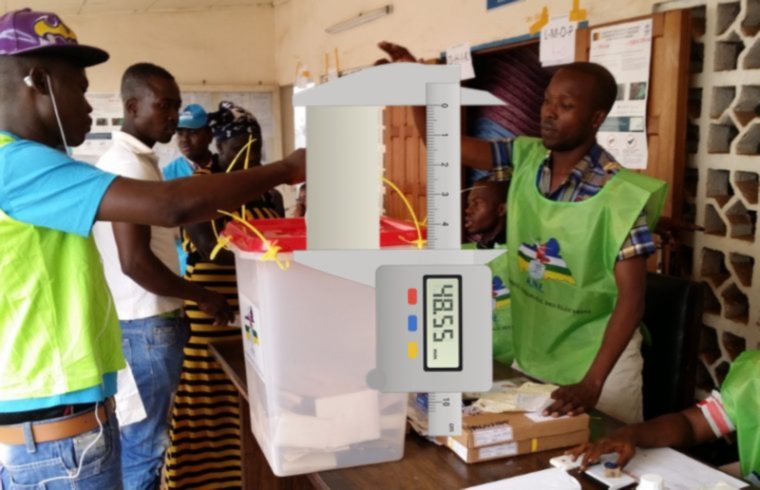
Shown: 48.55 mm
